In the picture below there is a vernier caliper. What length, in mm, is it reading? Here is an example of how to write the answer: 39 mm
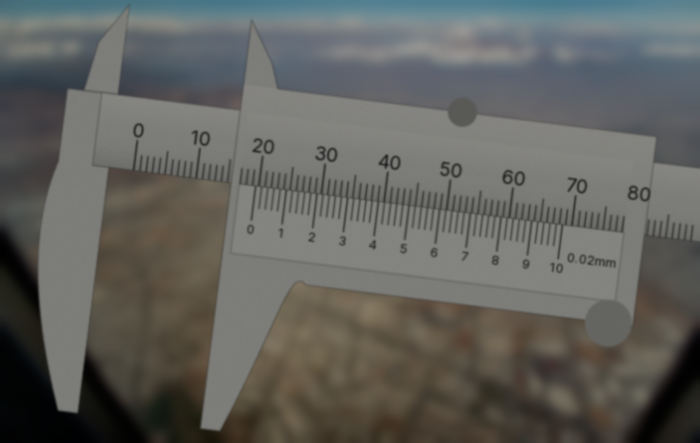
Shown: 19.5 mm
